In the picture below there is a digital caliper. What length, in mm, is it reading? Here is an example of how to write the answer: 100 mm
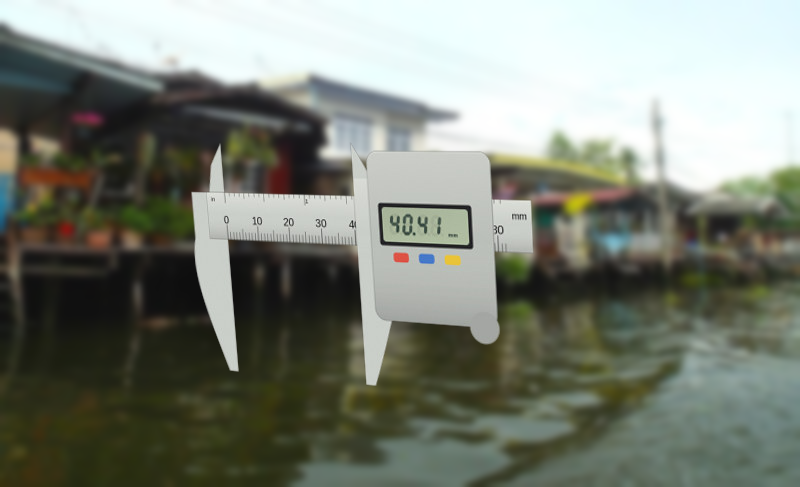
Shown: 40.41 mm
